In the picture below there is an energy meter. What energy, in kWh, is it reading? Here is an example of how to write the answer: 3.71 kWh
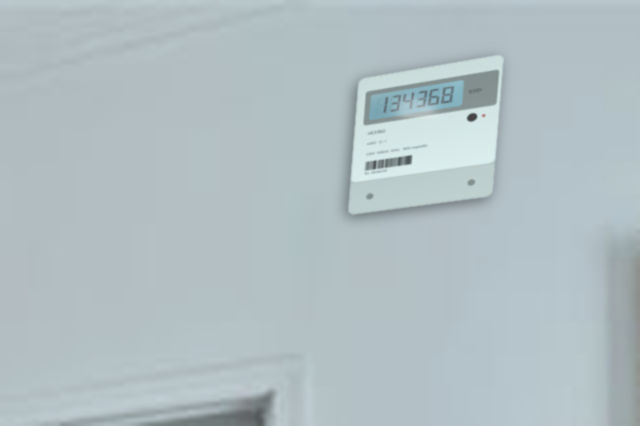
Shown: 134368 kWh
